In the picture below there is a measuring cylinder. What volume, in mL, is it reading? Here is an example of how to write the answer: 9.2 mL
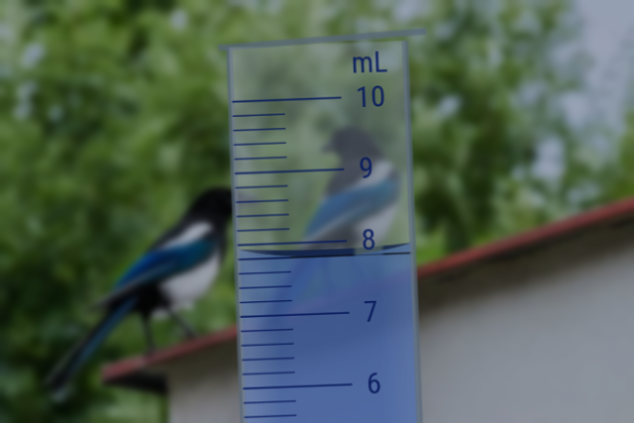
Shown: 7.8 mL
